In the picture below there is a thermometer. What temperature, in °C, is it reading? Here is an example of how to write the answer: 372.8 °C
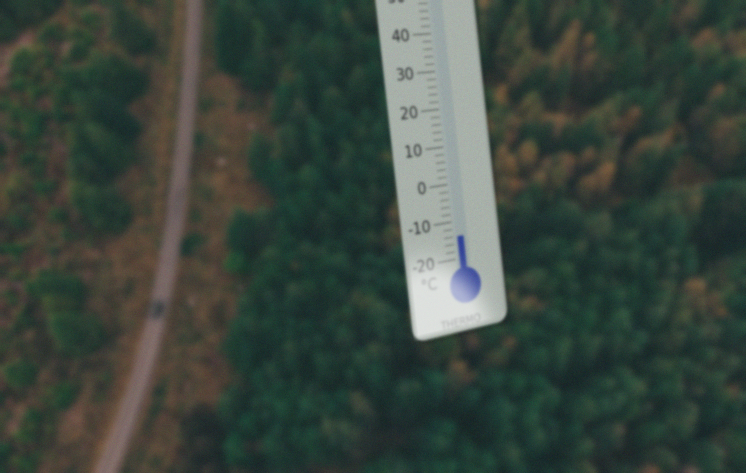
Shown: -14 °C
